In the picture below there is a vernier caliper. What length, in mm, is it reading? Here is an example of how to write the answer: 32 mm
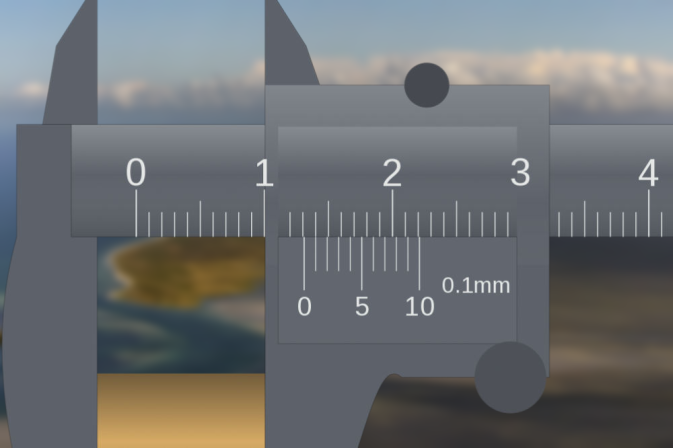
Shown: 13.1 mm
